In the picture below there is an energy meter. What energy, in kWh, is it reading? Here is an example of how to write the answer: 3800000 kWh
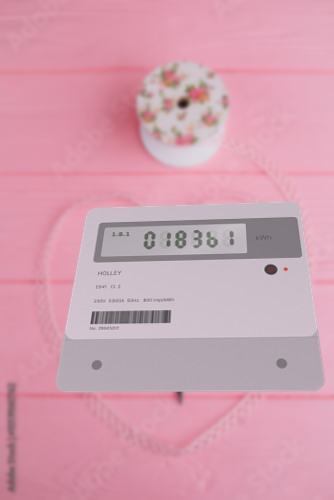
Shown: 18361 kWh
